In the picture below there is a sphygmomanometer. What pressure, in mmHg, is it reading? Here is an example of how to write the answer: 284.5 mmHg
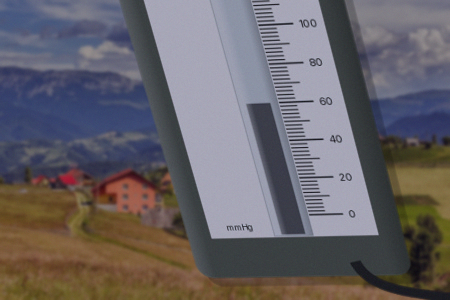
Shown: 60 mmHg
